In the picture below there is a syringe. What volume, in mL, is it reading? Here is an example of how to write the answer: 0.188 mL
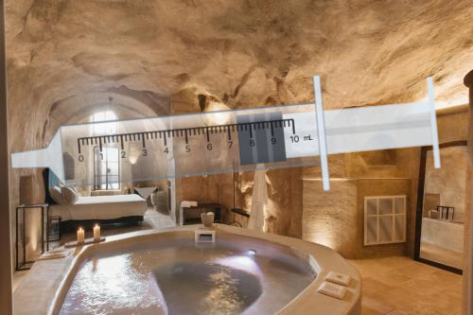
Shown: 7.4 mL
